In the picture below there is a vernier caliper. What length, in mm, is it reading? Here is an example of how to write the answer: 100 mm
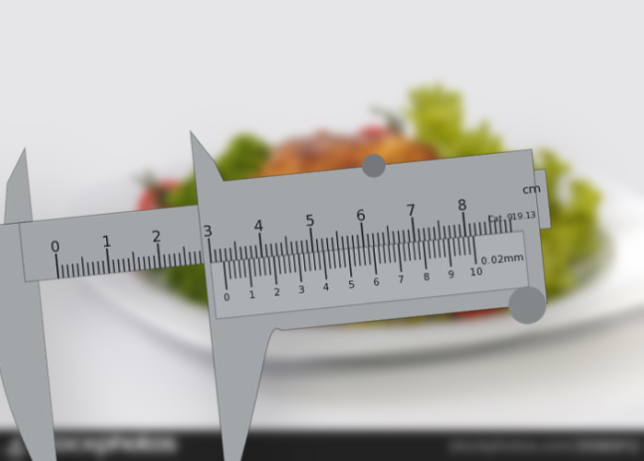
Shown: 32.5 mm
